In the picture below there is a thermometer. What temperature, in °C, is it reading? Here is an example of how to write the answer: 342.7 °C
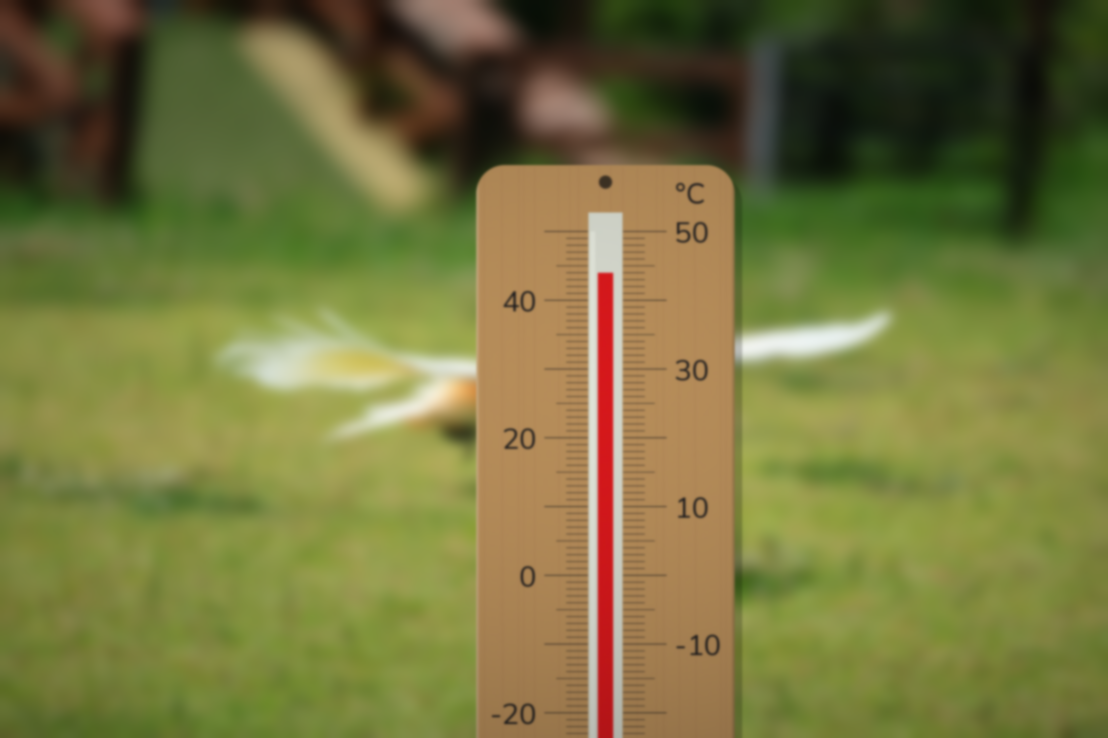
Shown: 44 °C
